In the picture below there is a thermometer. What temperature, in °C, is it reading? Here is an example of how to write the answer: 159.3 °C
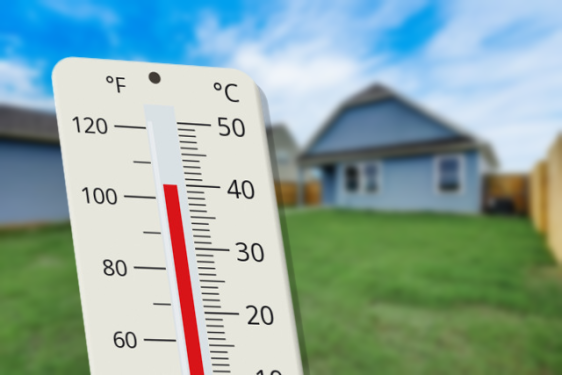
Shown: 40 °C
